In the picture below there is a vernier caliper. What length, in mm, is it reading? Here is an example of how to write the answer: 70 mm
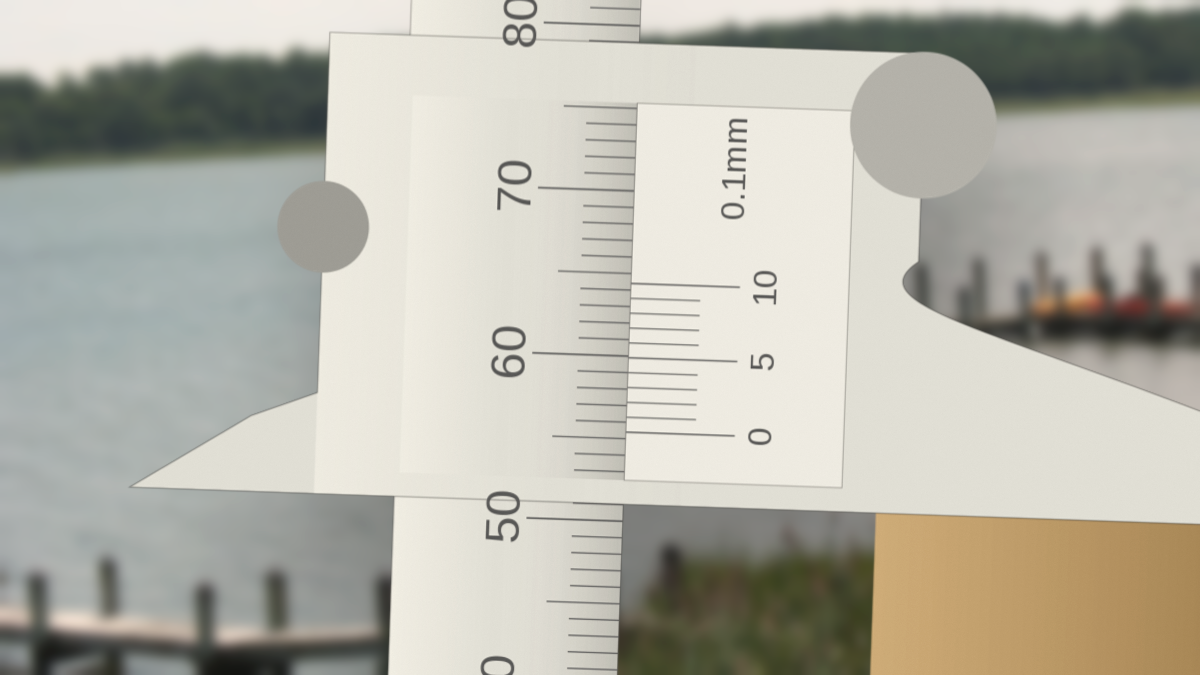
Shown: 55.4 mm
